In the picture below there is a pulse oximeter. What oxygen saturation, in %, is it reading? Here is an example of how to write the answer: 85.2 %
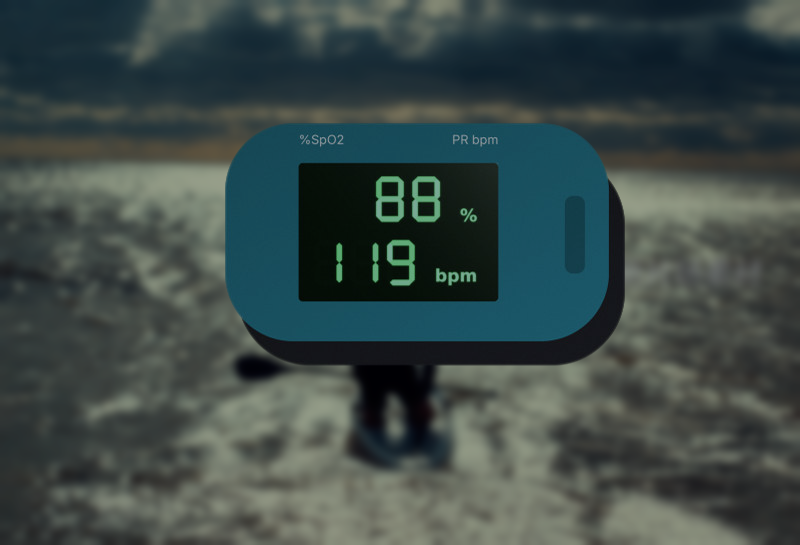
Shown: 88 %
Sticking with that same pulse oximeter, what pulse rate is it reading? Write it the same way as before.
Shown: 119 bpm
